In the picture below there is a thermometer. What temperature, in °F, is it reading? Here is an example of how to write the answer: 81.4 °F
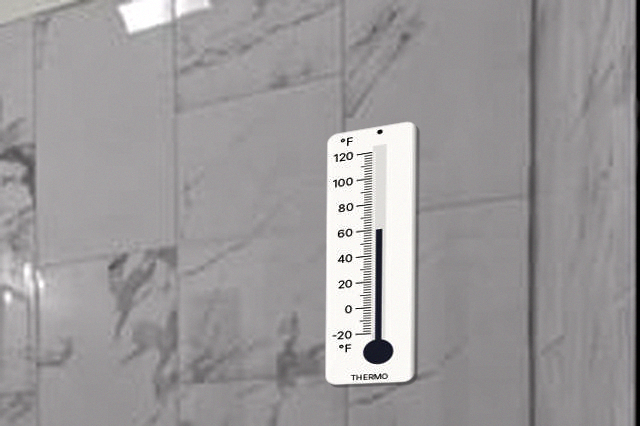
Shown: 60 °F
